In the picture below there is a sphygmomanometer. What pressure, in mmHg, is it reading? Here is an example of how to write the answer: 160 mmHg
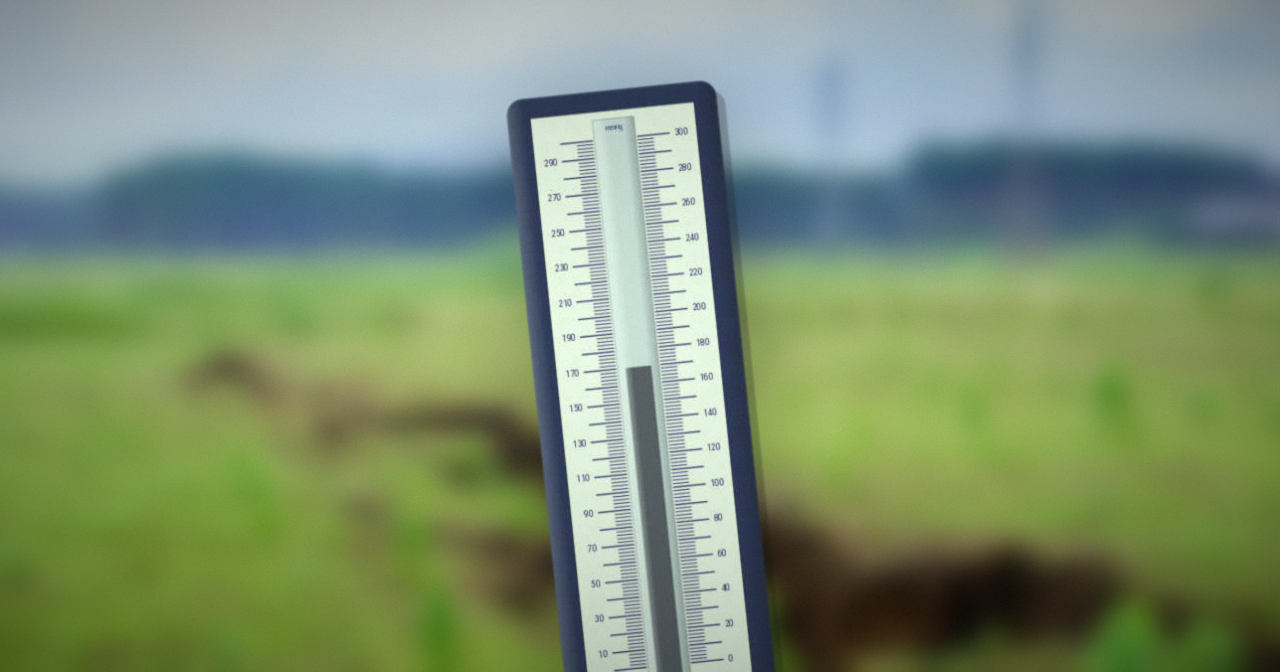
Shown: 170 mmHg
